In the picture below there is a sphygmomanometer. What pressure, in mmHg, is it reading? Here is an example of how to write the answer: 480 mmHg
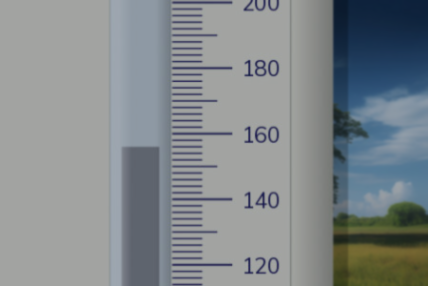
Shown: 156 mmHg
